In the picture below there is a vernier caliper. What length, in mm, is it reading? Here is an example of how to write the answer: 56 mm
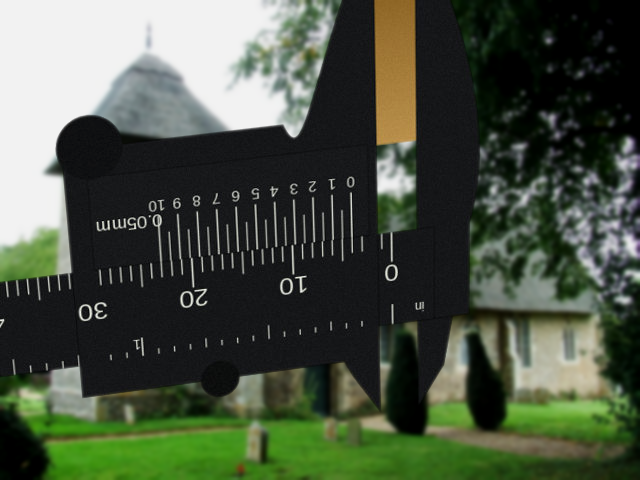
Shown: 4.0 mm
